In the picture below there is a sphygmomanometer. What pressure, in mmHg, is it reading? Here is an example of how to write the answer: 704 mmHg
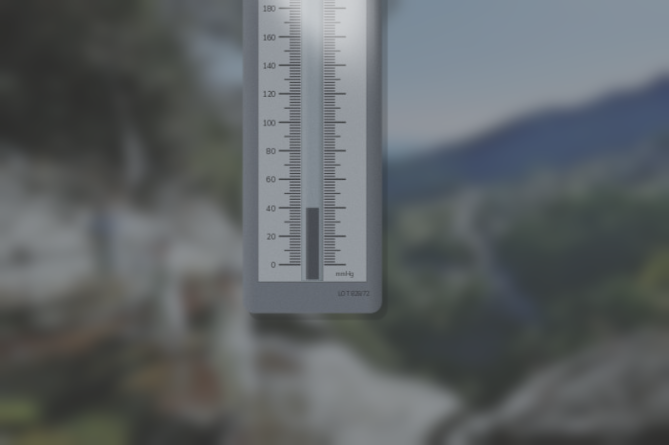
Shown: 40 mmHg
